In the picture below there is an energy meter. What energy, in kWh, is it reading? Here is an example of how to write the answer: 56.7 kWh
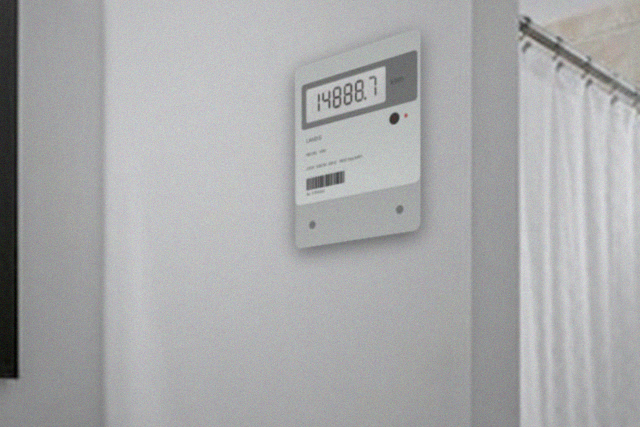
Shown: 14888.7 kWh
